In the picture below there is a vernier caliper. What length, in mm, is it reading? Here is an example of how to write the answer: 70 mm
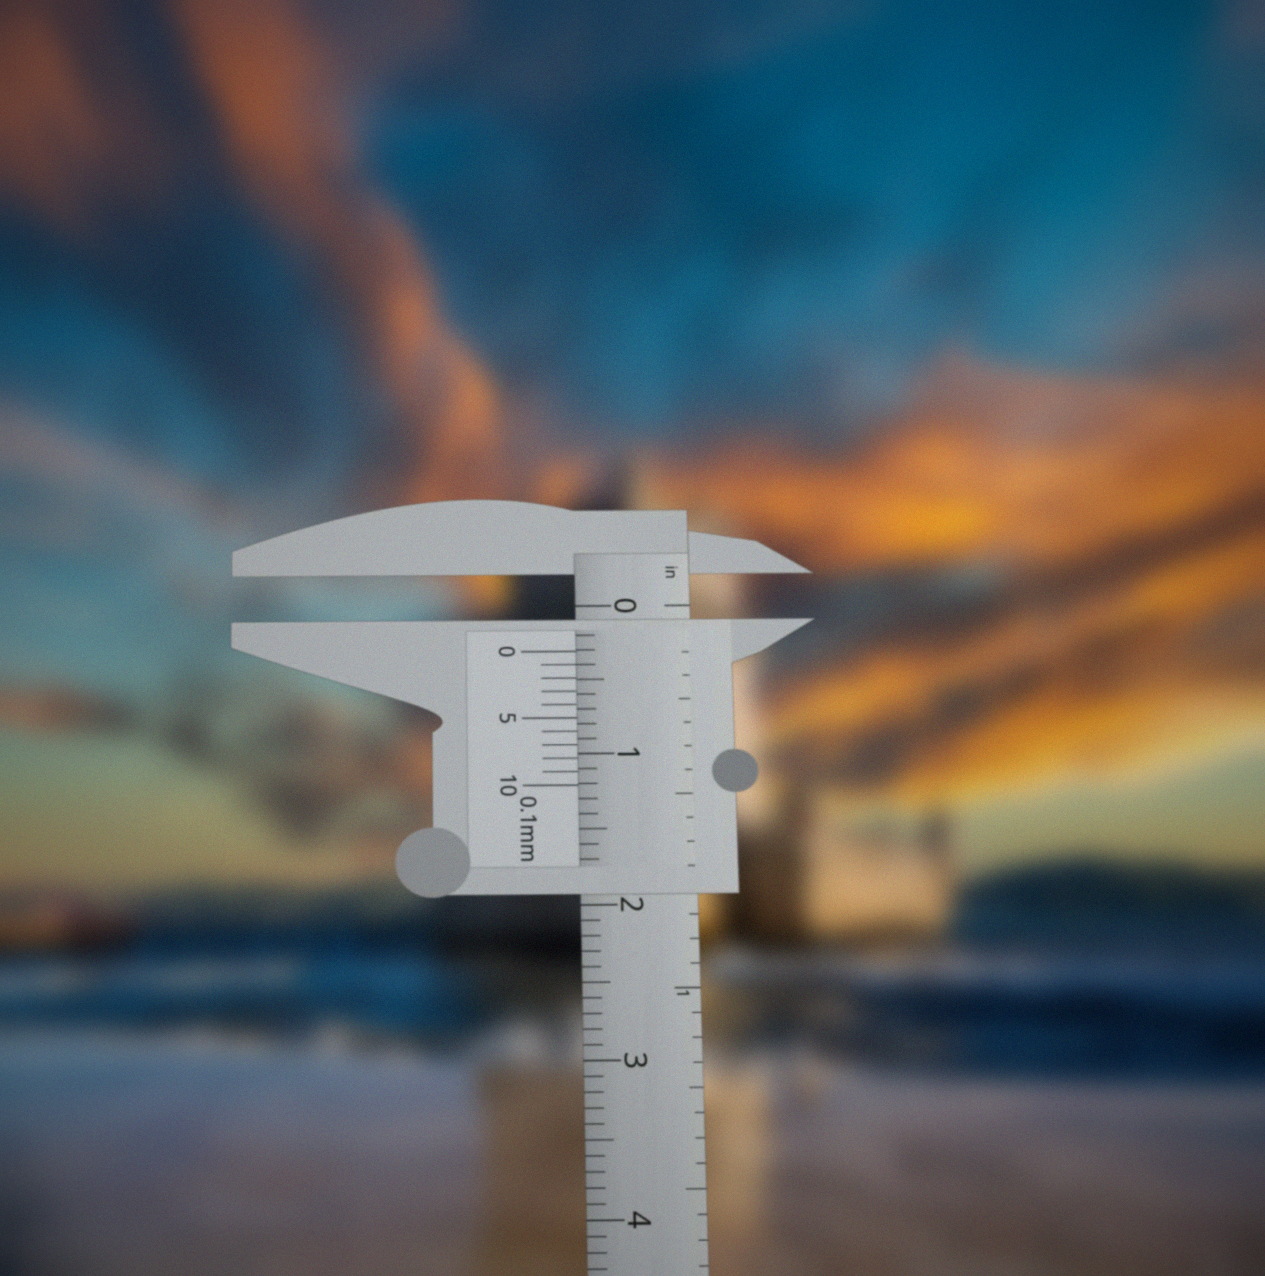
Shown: 3.1 mm
